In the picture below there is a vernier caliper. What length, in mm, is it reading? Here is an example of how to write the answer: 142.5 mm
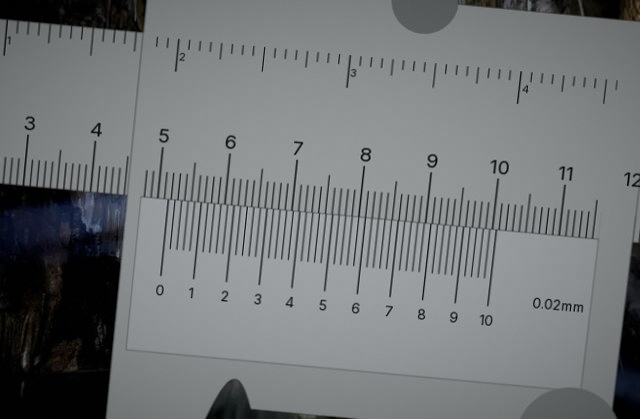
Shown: 51.6 mm
